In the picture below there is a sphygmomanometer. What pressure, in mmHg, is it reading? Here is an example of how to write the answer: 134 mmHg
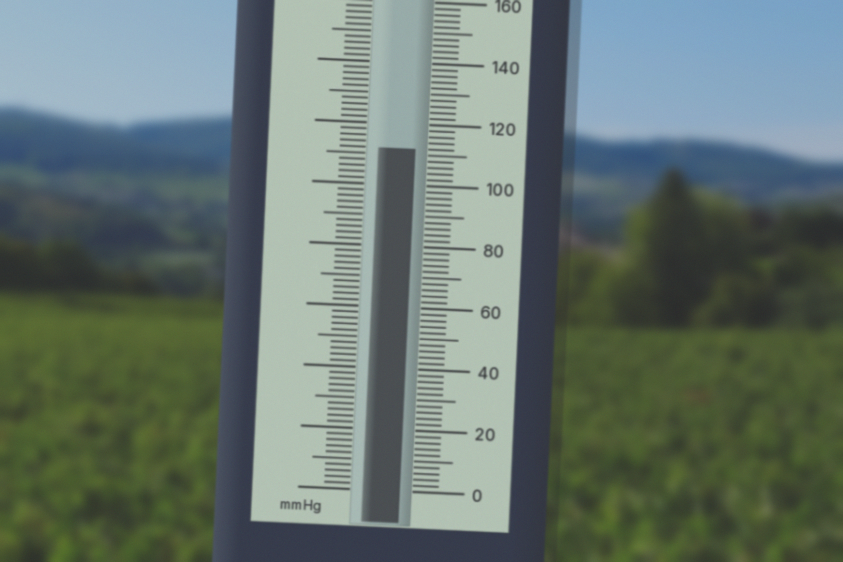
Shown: 112 mmHg
